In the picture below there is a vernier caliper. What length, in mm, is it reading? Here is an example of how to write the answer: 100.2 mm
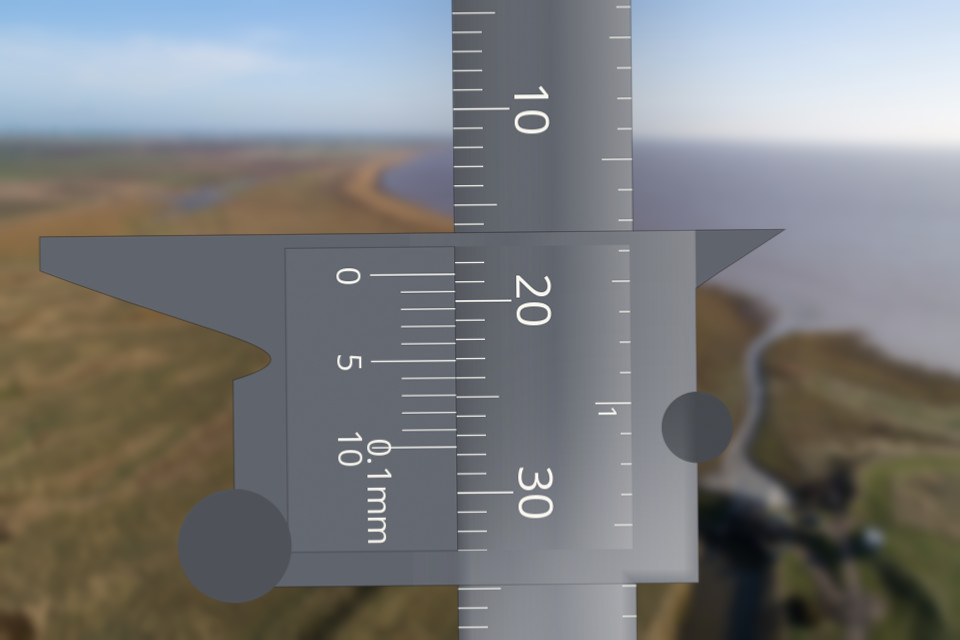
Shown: 18.6 mm
